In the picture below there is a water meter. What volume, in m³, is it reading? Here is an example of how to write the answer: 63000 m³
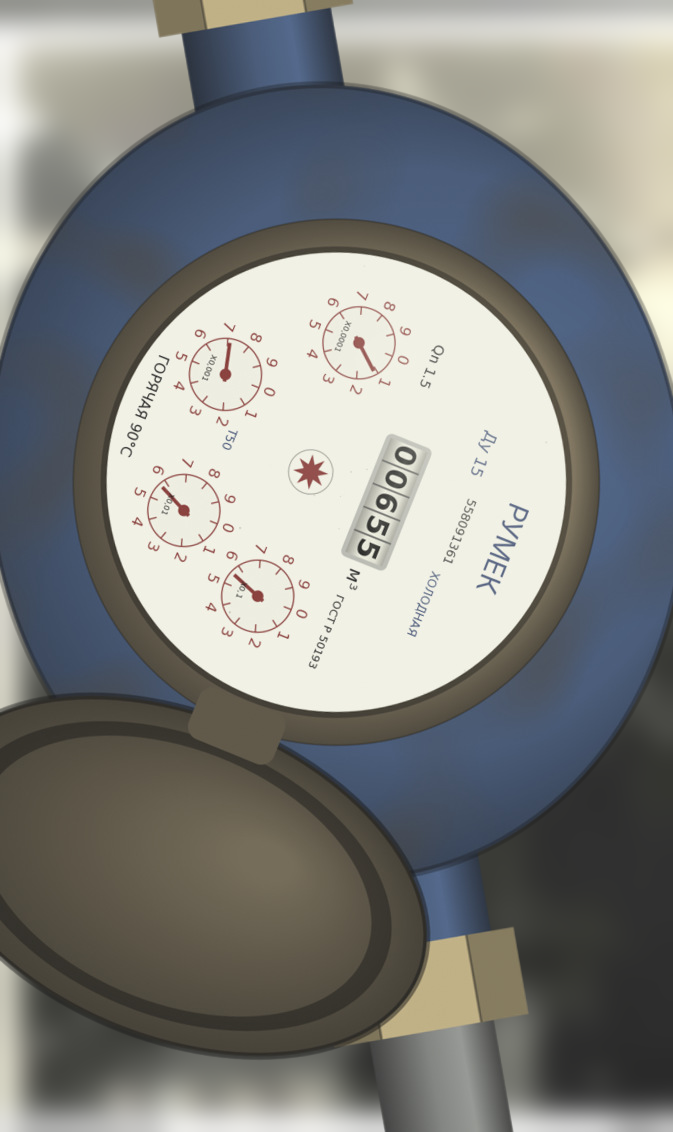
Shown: 655.5571 m³
